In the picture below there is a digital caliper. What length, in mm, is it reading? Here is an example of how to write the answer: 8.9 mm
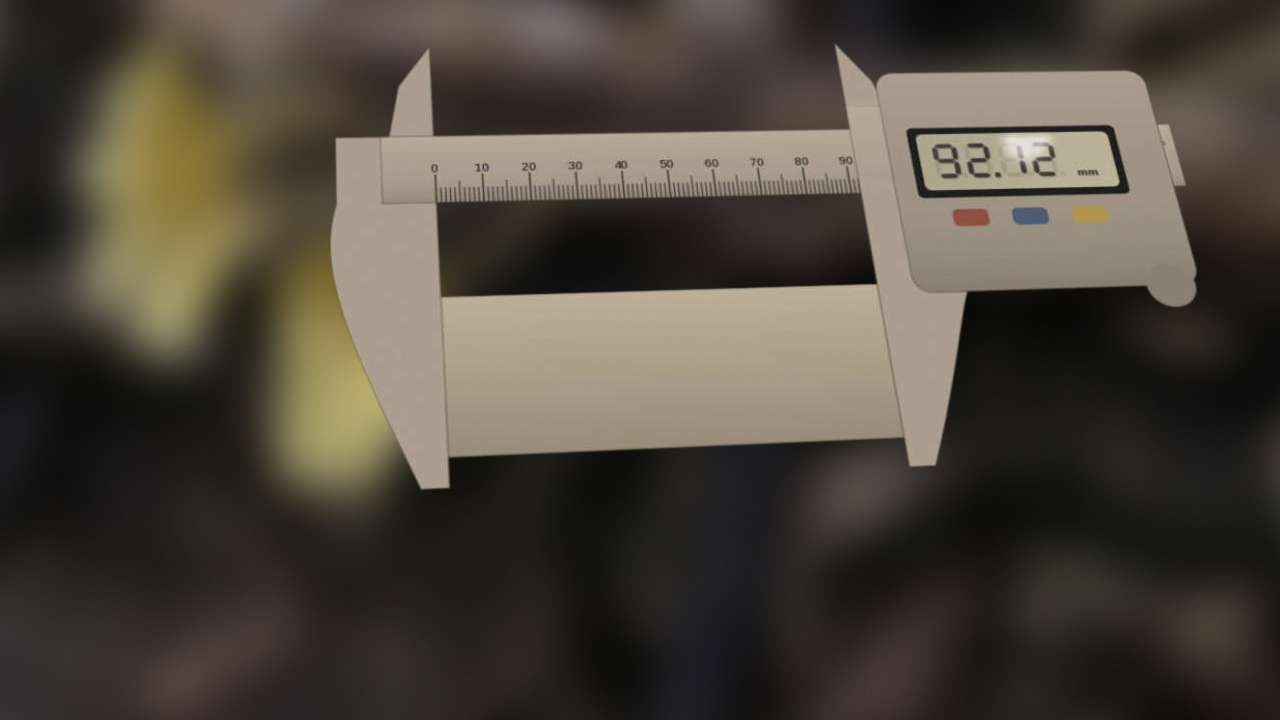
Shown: 92.12 mm
